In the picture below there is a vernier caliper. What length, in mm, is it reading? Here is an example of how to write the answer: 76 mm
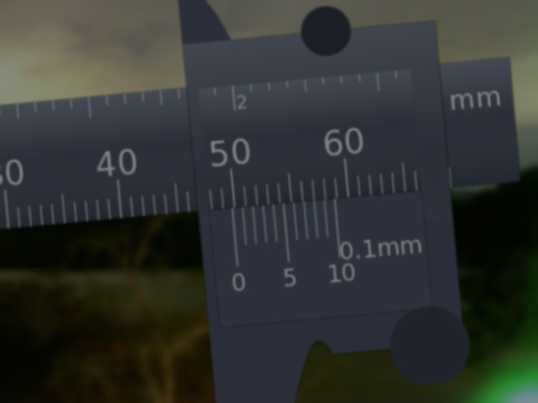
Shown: 49.8 mm
